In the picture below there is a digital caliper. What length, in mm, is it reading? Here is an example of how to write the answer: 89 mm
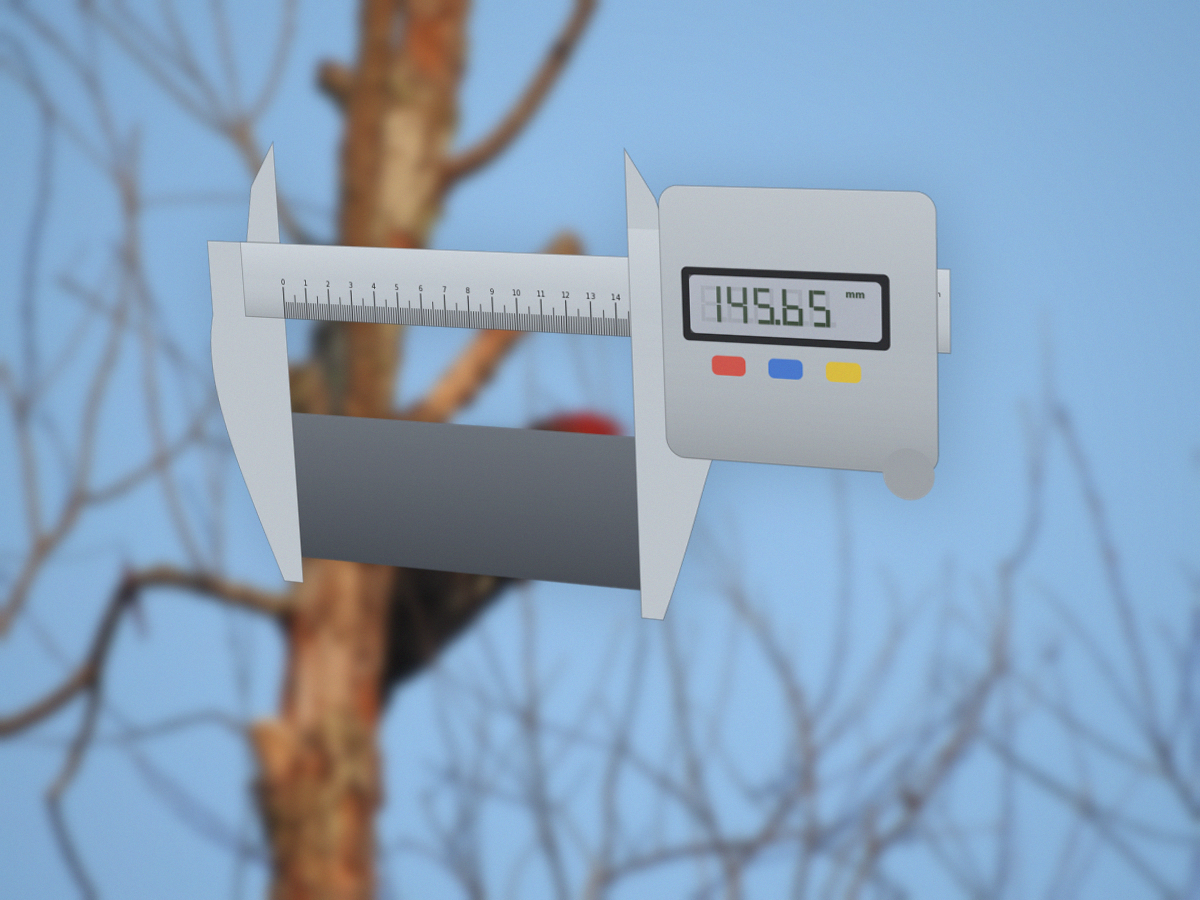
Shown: 145.65 mm
